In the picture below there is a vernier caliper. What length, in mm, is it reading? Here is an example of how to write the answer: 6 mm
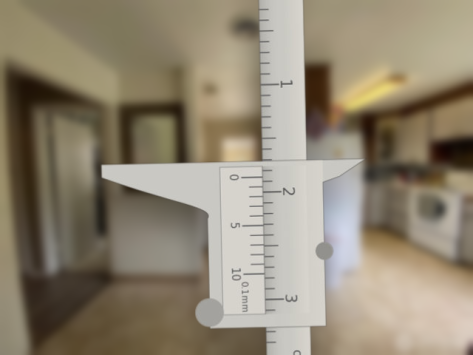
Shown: 18.6 mm
